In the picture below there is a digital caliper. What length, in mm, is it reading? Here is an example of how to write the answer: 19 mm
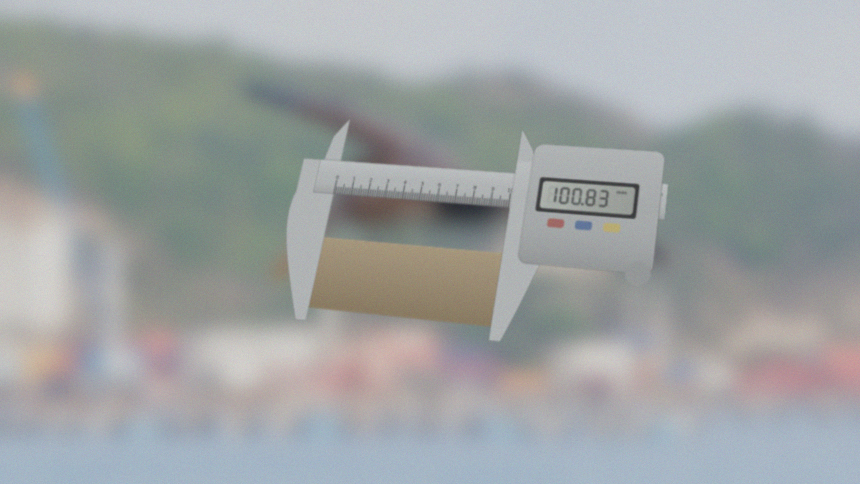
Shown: 100.83 mm
